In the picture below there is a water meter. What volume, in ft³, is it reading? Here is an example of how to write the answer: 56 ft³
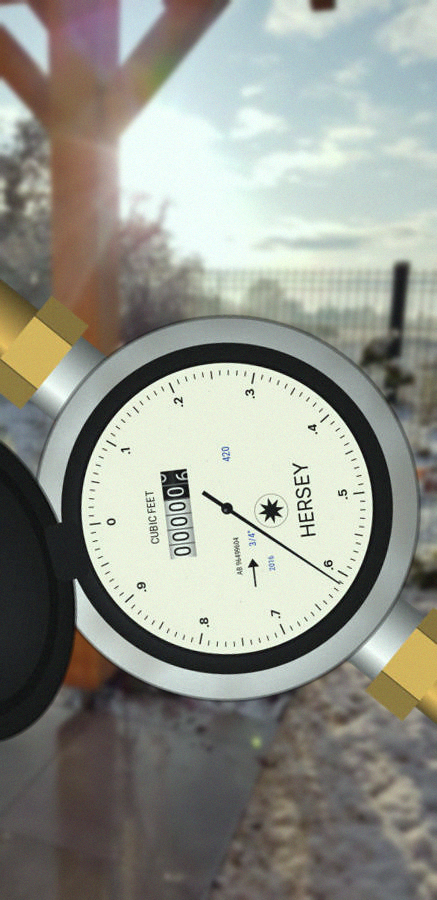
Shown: 5.61 ft³
